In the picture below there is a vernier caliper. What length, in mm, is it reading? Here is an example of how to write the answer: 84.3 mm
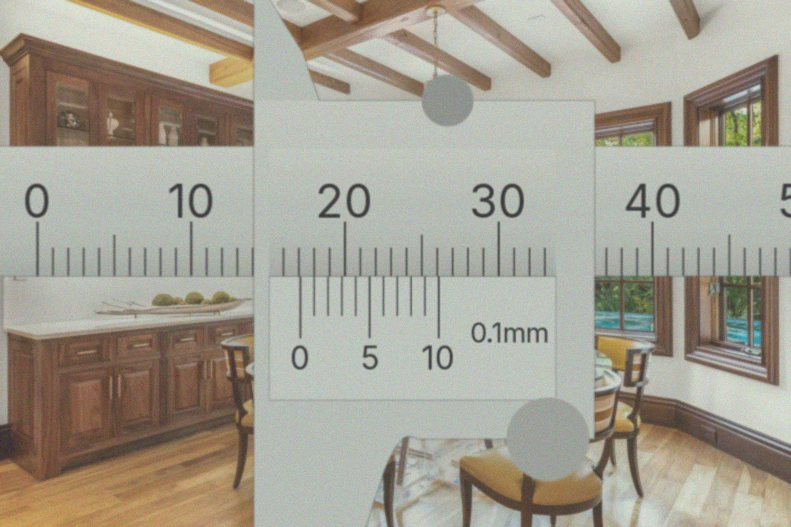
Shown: 17.1 mm
